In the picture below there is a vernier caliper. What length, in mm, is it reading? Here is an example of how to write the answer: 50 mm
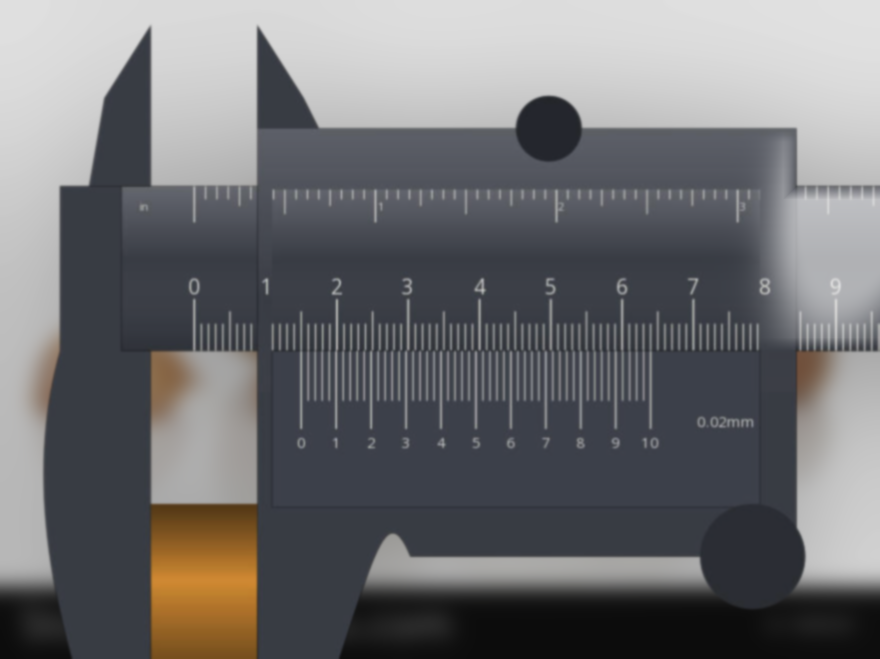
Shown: 15.0 mm
